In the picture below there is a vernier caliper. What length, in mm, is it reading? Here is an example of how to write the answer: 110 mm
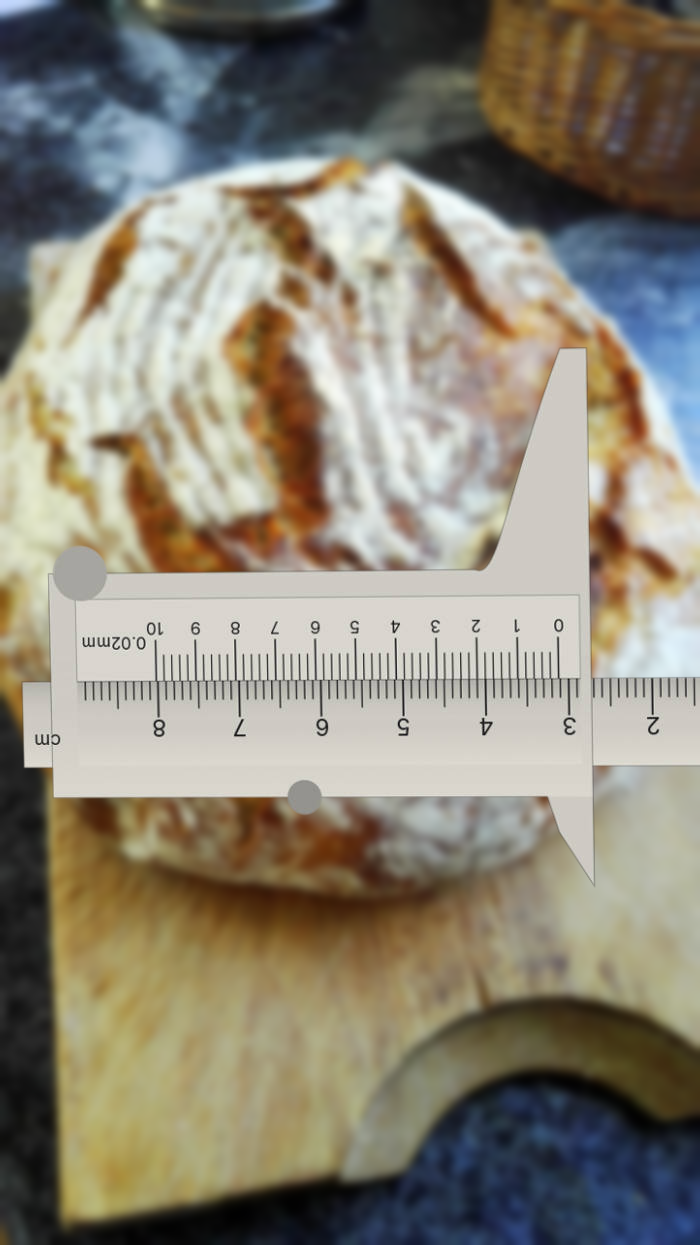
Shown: 31.2 mm
